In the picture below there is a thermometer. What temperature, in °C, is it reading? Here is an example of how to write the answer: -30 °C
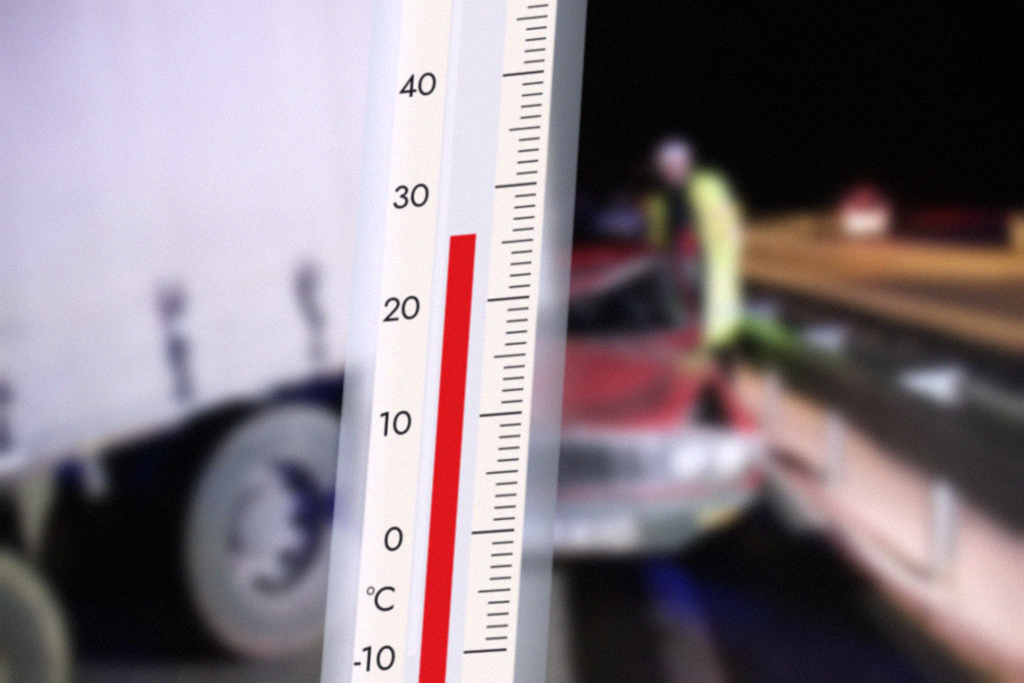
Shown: 26 °C
